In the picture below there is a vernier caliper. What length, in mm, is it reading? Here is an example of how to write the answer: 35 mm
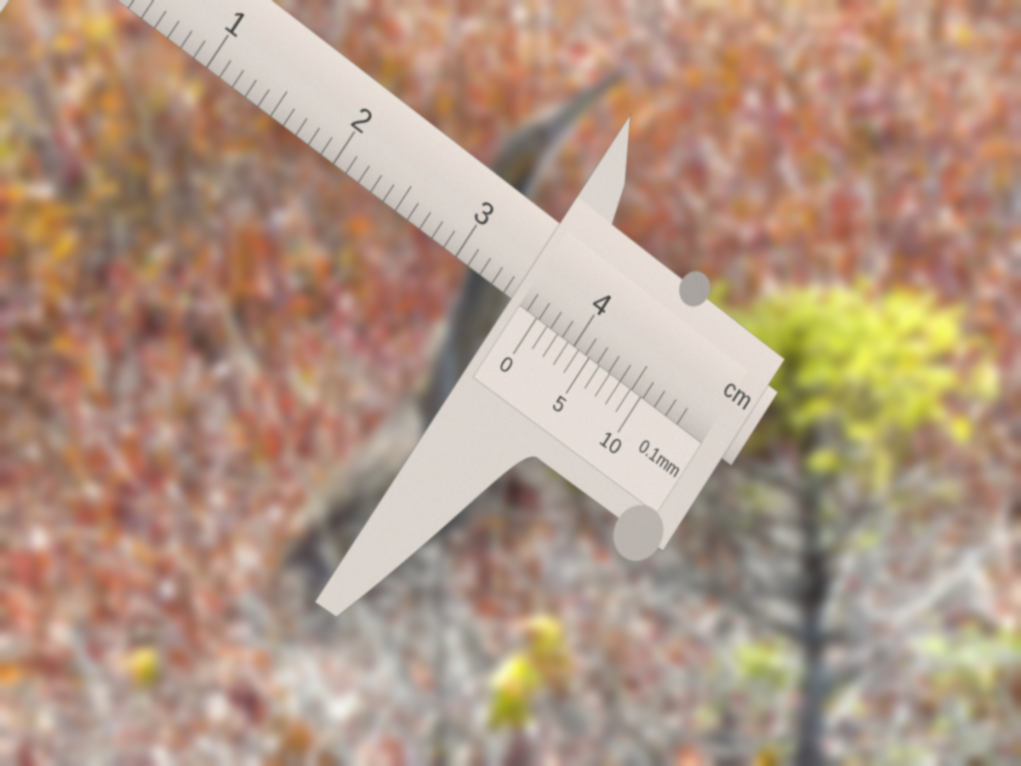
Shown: 36.8 mm
